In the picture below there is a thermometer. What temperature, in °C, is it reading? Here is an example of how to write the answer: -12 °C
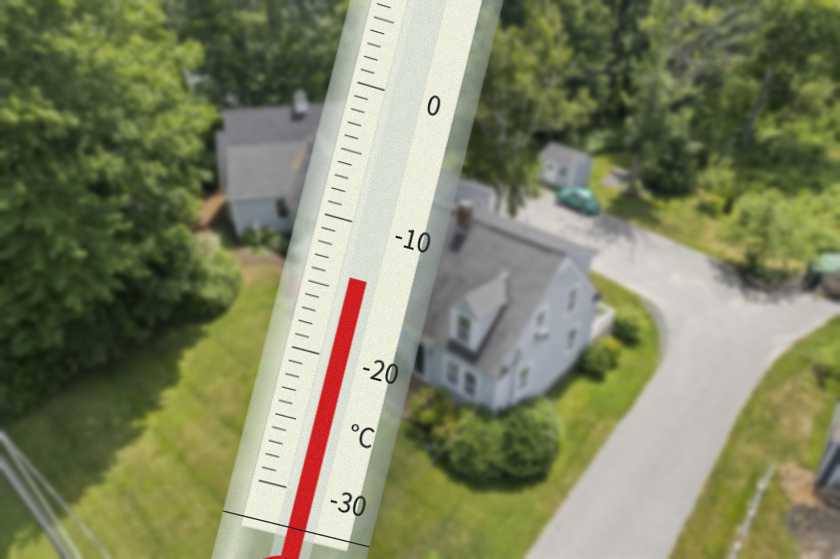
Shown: -14 °C
